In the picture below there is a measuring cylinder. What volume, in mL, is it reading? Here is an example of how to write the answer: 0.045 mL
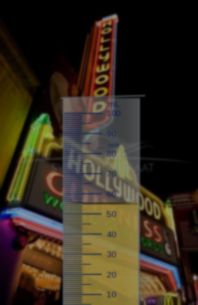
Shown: 55 mL
